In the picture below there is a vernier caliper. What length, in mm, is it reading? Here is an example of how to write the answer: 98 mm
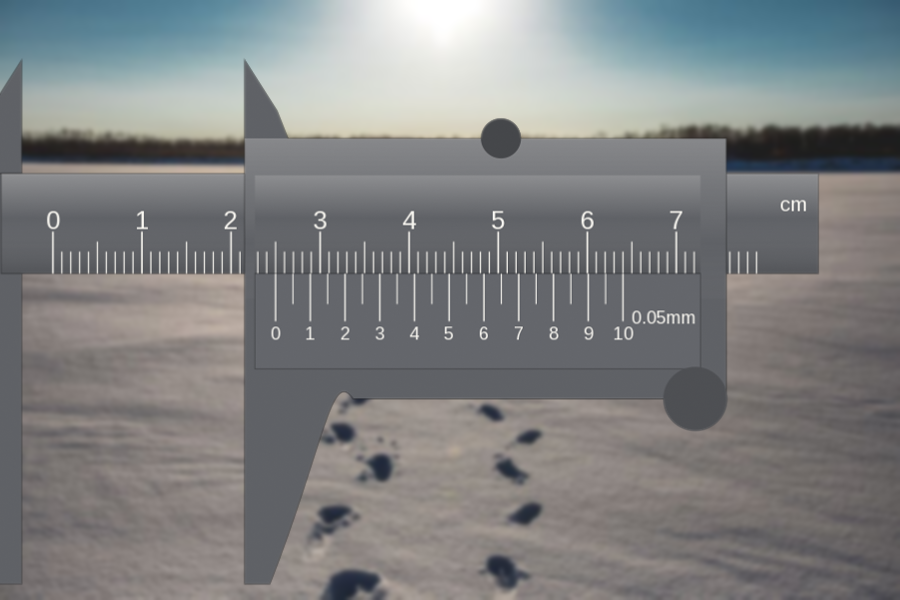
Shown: 25.0 mm
